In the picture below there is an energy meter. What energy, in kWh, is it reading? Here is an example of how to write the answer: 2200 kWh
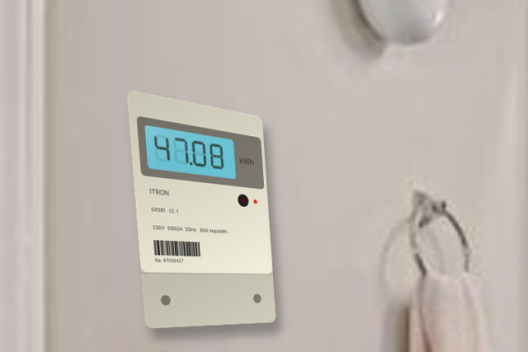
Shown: 47.08 kWh
